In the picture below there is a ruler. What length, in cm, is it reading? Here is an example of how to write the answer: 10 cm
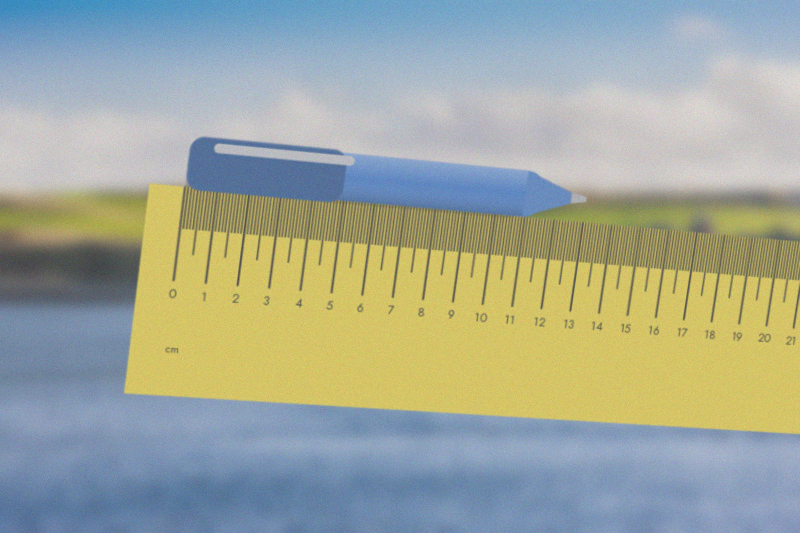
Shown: 13 cm
